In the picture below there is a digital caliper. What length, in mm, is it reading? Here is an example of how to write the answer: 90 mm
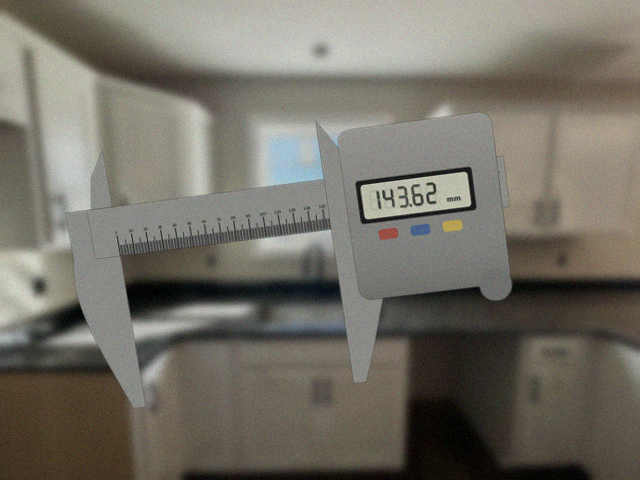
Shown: 143.62 mm
